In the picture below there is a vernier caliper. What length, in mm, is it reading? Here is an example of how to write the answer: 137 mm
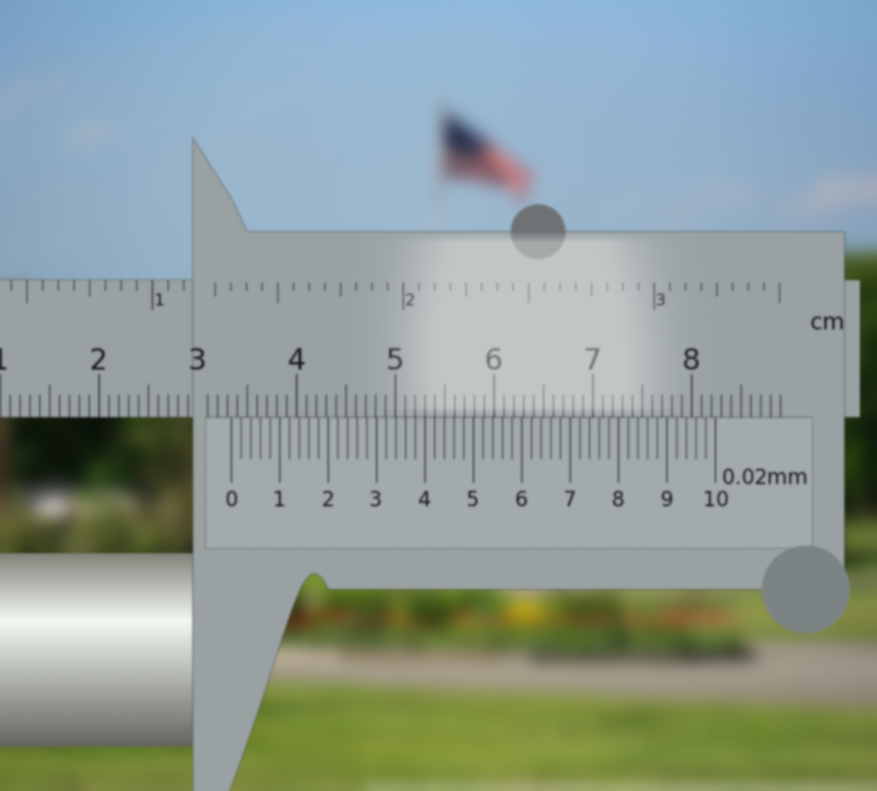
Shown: 33.4 mm
